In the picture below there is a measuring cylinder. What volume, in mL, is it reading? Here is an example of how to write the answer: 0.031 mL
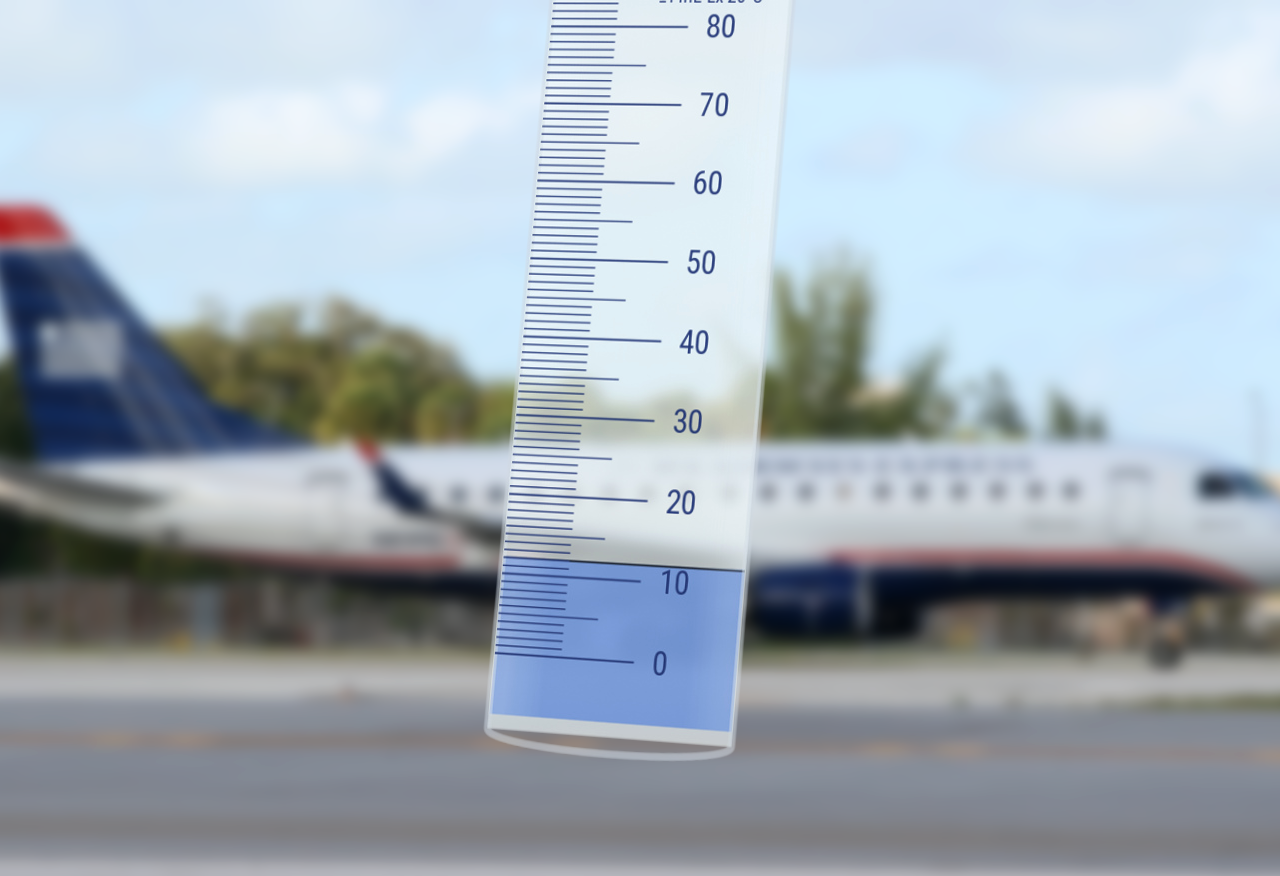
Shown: 12 mL
